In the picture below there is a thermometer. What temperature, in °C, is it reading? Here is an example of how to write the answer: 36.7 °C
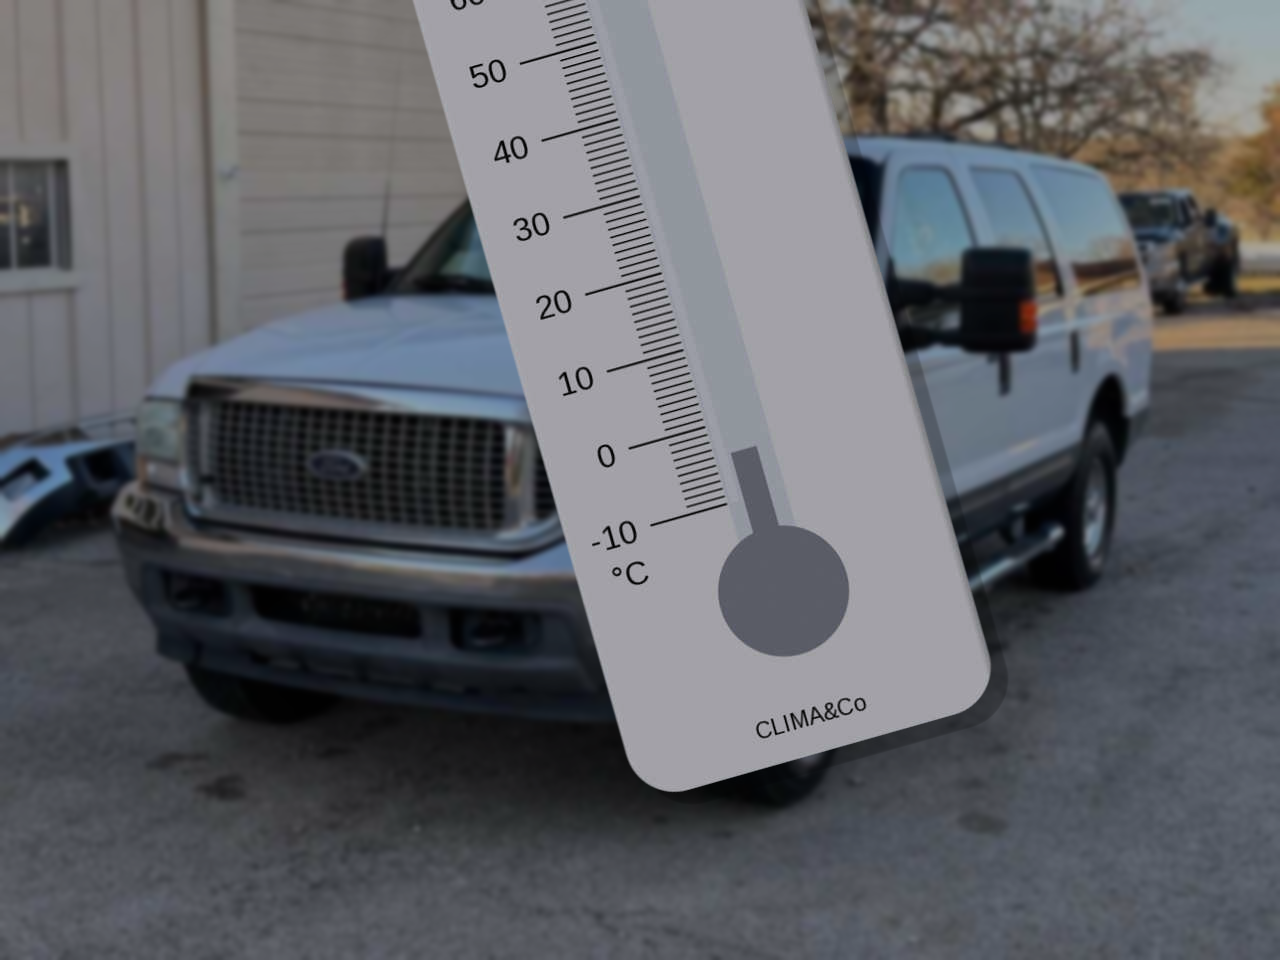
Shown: -4 °C
